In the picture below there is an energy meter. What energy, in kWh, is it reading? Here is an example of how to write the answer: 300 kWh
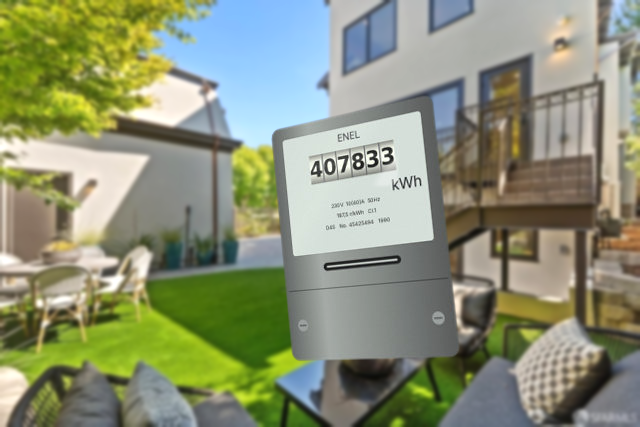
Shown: 407833 kWh
